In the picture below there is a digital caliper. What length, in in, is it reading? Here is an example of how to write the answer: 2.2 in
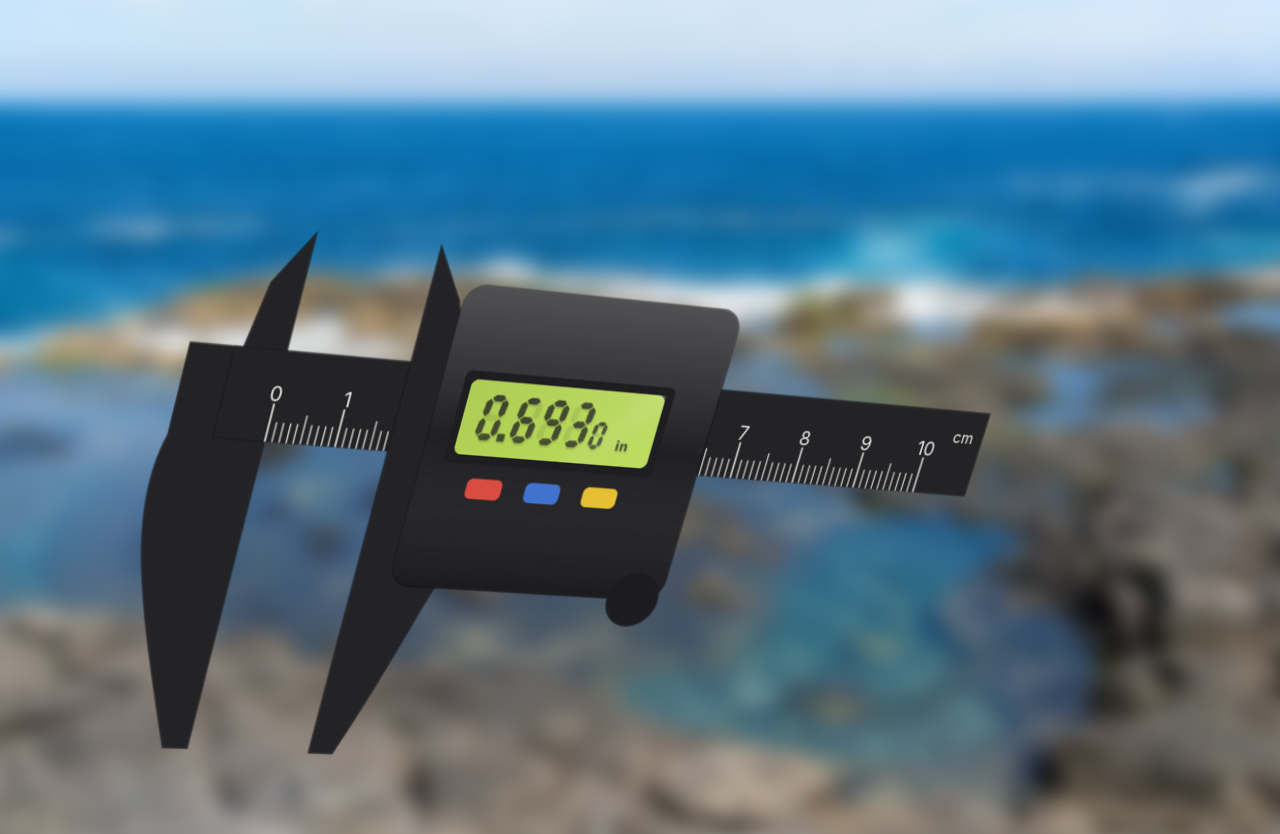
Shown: 0.6930 in
